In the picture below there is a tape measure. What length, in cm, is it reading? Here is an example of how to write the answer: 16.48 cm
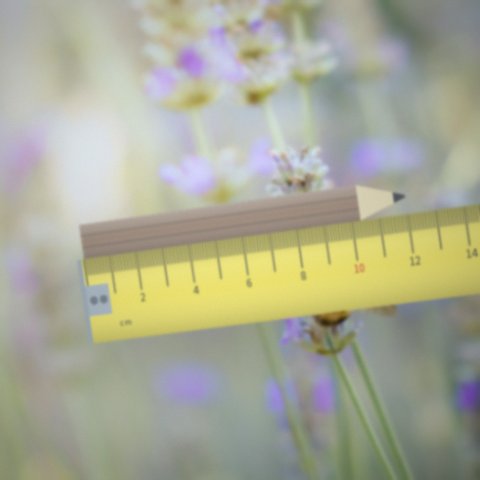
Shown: 12 cm
